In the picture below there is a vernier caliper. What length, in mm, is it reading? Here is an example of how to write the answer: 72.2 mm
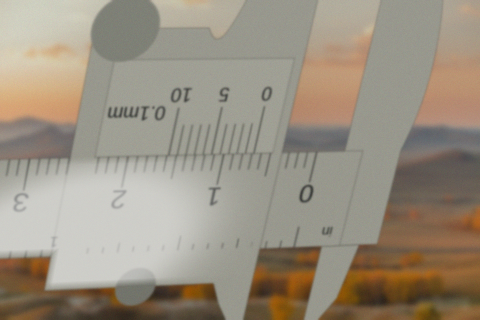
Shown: 6.8 mm
